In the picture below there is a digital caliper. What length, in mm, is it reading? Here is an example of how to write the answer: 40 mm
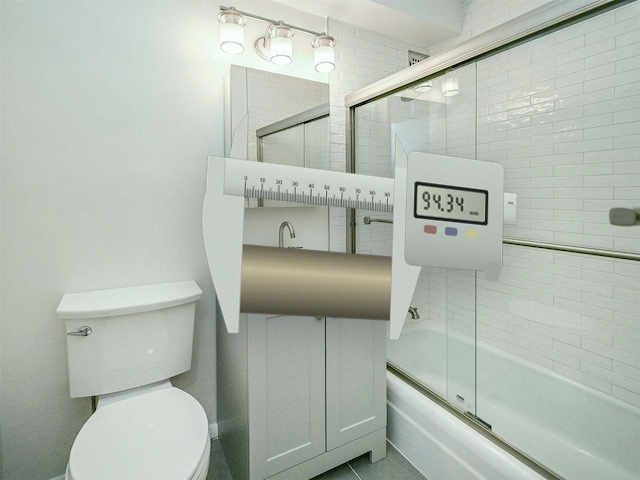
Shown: 94.34 mm
